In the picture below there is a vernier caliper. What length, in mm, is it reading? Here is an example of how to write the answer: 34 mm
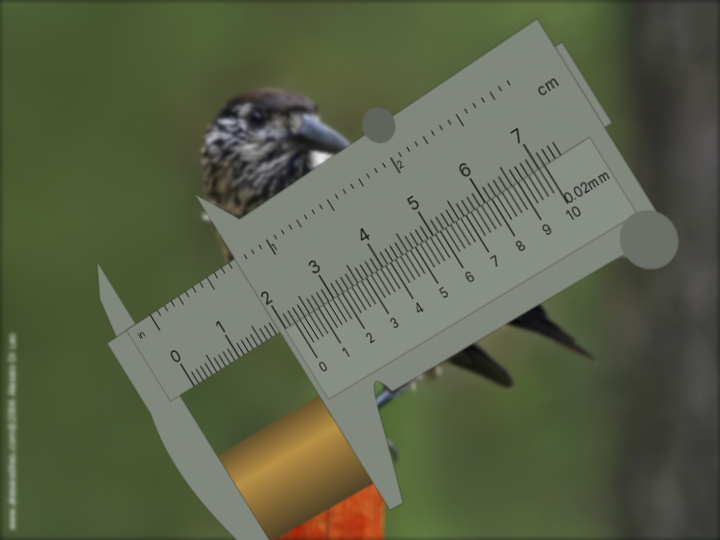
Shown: 22.0 mm
